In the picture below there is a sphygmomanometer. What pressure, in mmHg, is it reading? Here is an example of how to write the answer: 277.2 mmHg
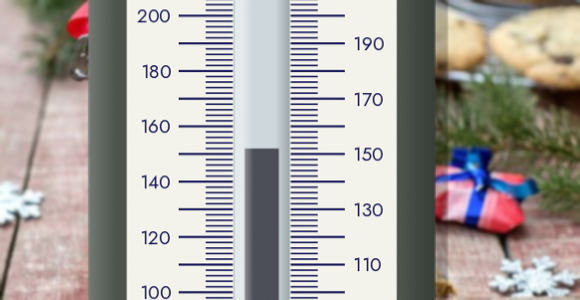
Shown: 152 mmHg
